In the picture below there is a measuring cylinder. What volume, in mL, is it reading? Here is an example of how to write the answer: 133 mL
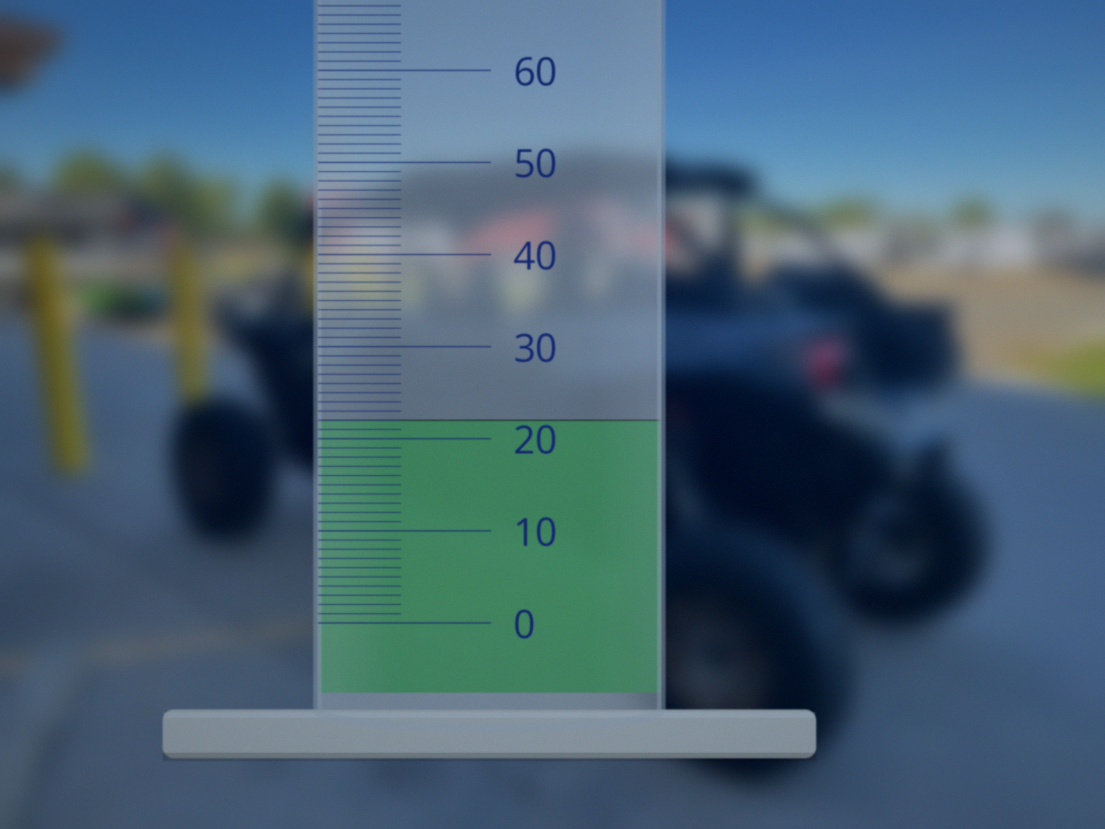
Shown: 22 mL
